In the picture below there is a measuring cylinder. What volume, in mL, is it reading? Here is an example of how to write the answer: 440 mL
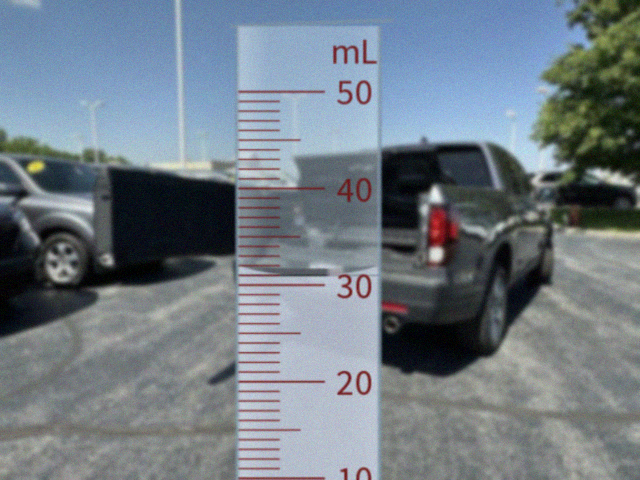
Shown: 31 mL
